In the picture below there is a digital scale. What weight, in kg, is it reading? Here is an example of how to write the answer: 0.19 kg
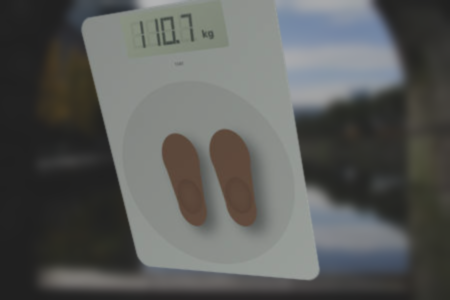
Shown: 110.7 kg
